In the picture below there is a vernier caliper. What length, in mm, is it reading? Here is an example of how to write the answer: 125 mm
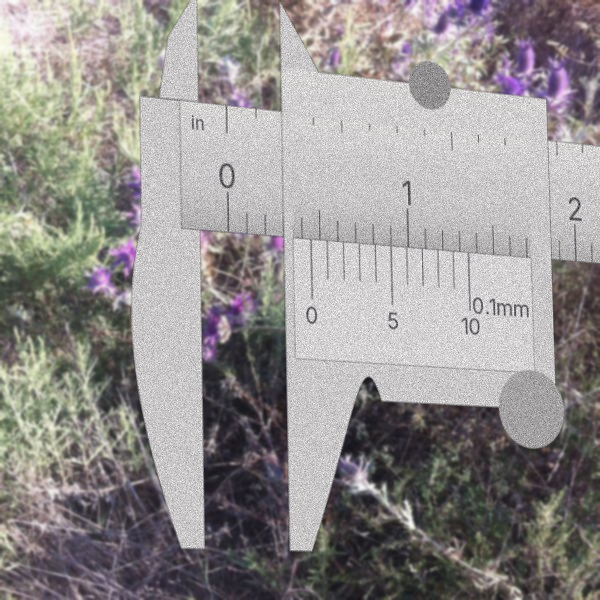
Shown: 4.5 mm
